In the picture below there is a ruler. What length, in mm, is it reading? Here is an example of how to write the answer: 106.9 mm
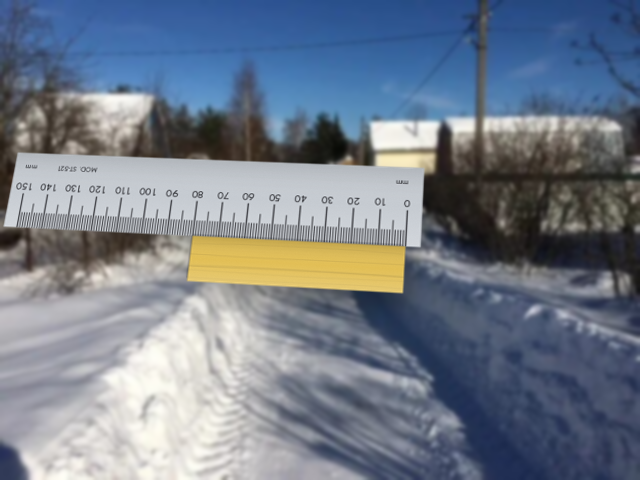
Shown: 80 mm
